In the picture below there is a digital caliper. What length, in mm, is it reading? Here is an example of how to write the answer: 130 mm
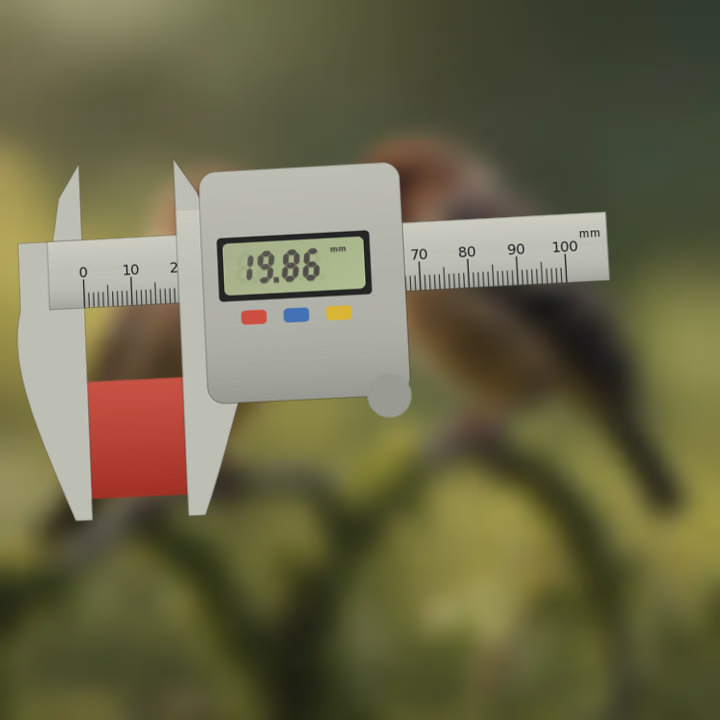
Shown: 19.86 mm
